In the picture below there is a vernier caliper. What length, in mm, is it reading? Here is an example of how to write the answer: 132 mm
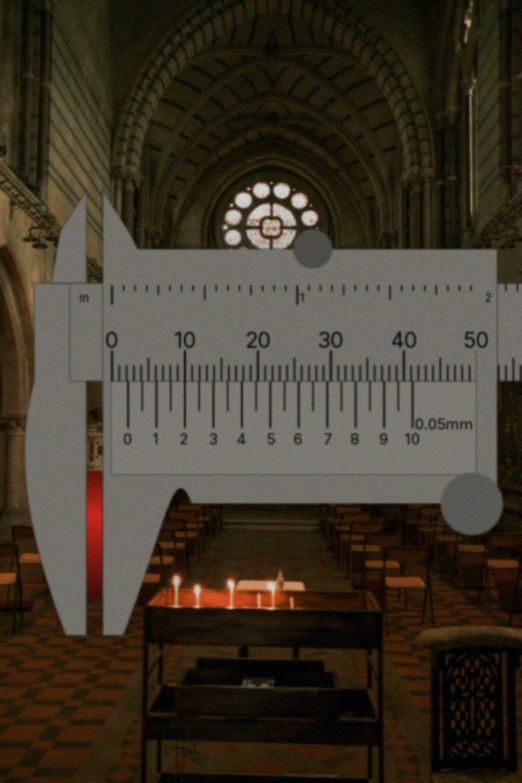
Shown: 2.2 mm
